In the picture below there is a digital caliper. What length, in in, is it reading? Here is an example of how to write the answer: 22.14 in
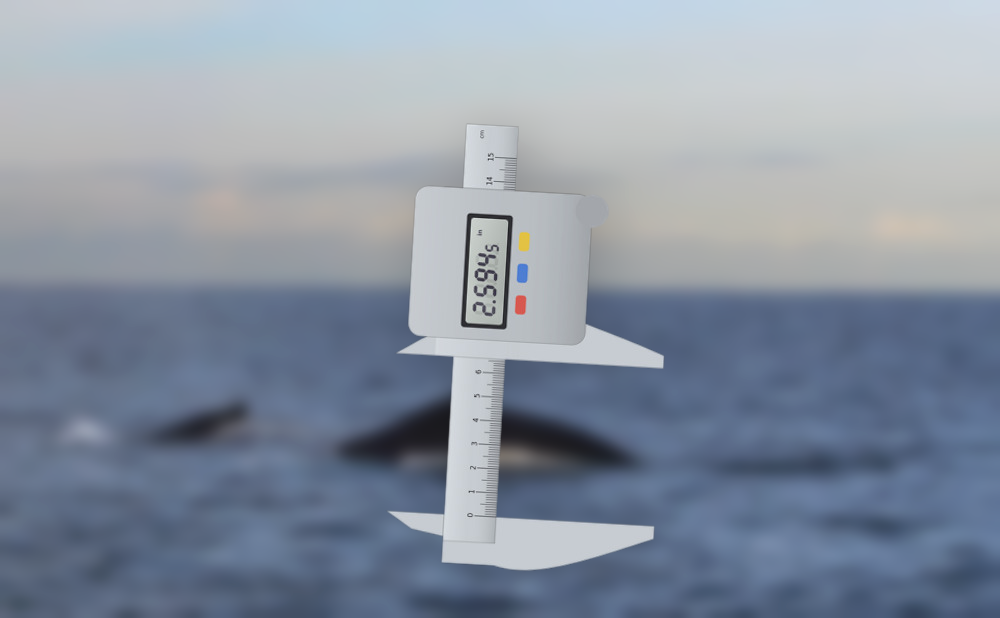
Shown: 2.5945 in
